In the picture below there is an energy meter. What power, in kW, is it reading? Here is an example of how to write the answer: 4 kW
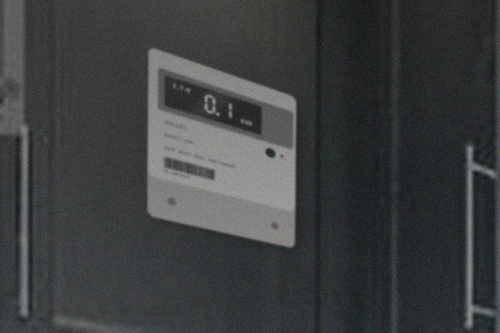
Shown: 0.1 kW
